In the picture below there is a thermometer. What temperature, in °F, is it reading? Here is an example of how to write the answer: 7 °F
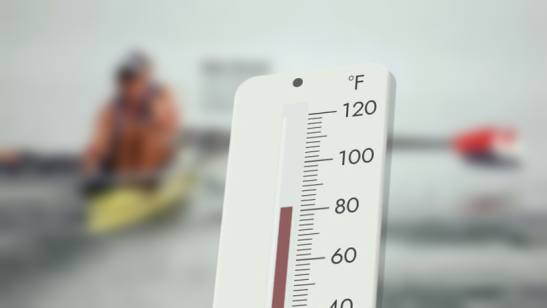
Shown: 82 °F
